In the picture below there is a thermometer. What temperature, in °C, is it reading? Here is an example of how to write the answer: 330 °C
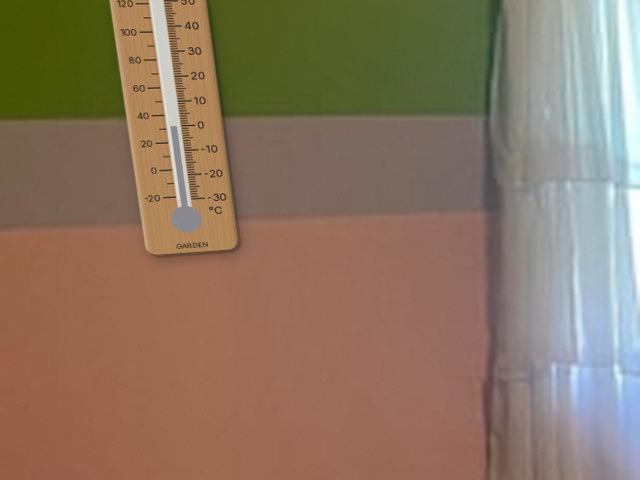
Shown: 0 °C
